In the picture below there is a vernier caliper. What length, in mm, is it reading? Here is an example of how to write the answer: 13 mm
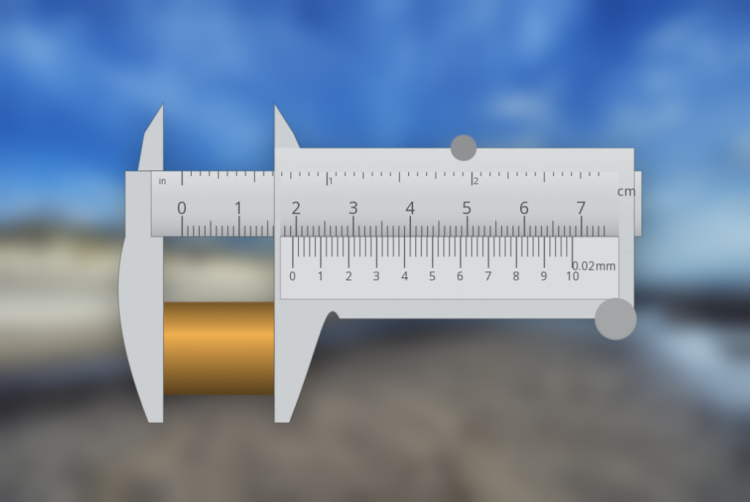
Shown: 19.4 mm
